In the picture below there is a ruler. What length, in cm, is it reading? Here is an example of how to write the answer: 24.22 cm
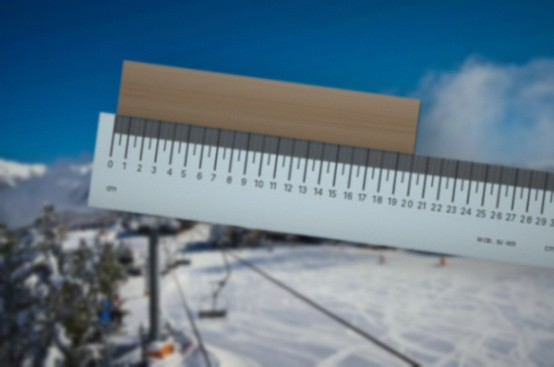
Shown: 20 cm
